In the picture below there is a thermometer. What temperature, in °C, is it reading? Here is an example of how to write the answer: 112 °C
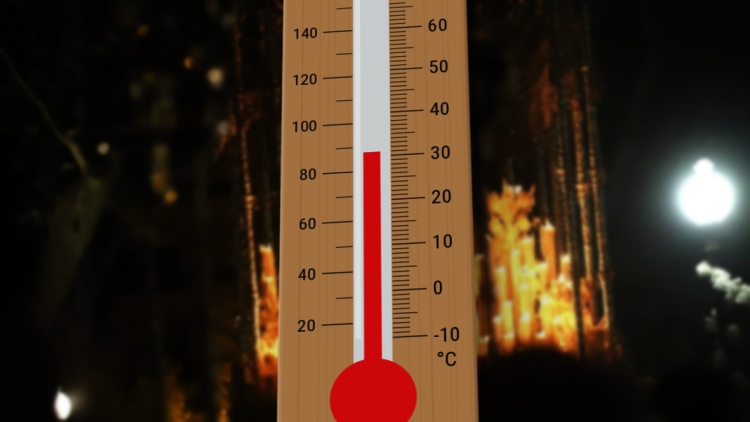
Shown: 31 °C
